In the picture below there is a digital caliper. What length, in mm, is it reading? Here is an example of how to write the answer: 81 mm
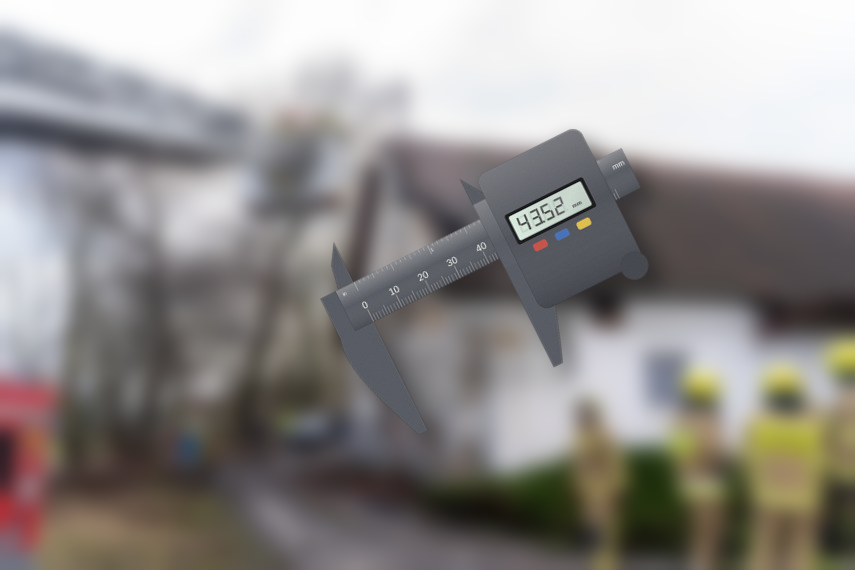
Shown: 43.52 mm
